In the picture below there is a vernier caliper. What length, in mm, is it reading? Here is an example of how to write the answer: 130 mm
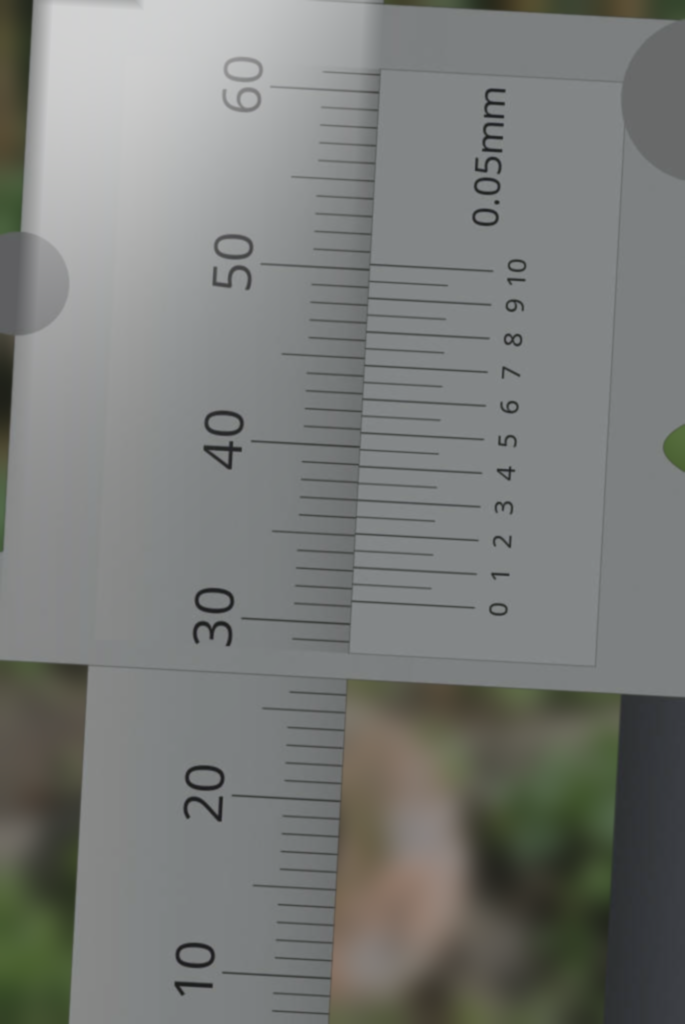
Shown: 31.3 mm
